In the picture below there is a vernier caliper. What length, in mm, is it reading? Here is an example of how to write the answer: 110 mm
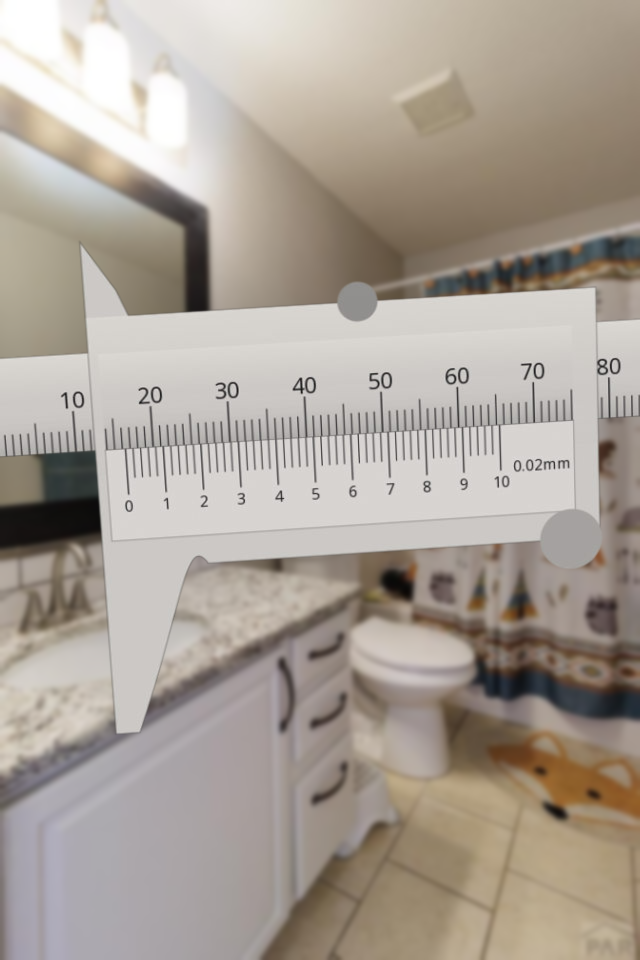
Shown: 16.4 mm
